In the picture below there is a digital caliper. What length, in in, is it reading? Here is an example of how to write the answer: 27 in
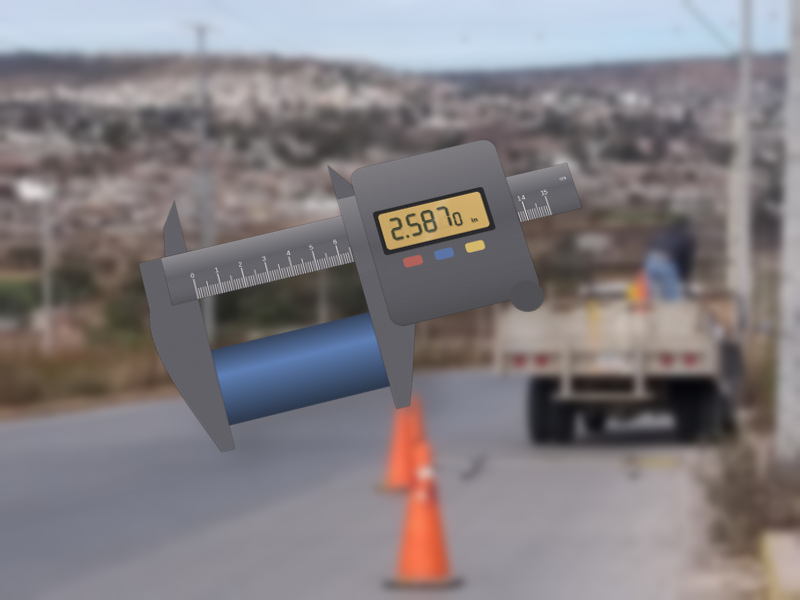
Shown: 2.5870 in
